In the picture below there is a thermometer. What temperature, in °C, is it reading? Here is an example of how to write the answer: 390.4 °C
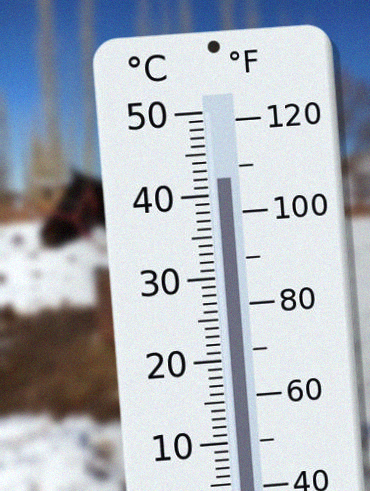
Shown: 42 °C
